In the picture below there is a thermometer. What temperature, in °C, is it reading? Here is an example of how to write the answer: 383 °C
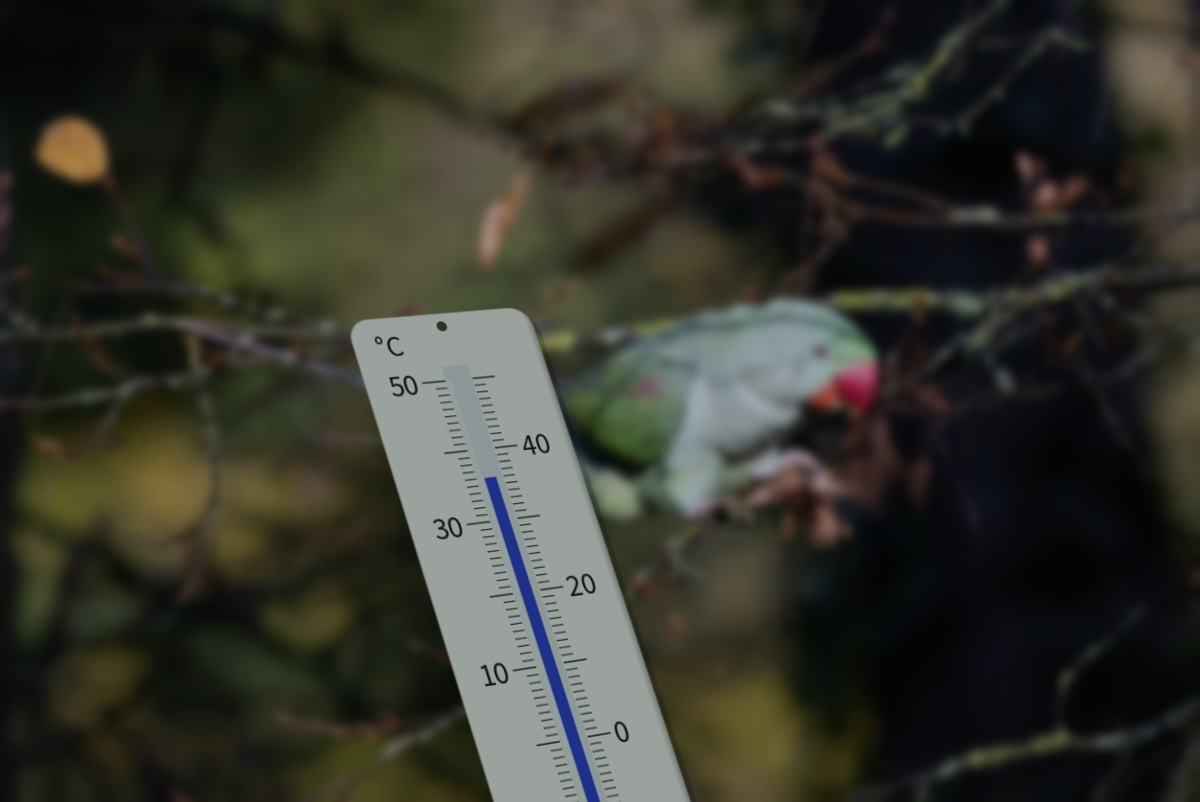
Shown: 36 °C
